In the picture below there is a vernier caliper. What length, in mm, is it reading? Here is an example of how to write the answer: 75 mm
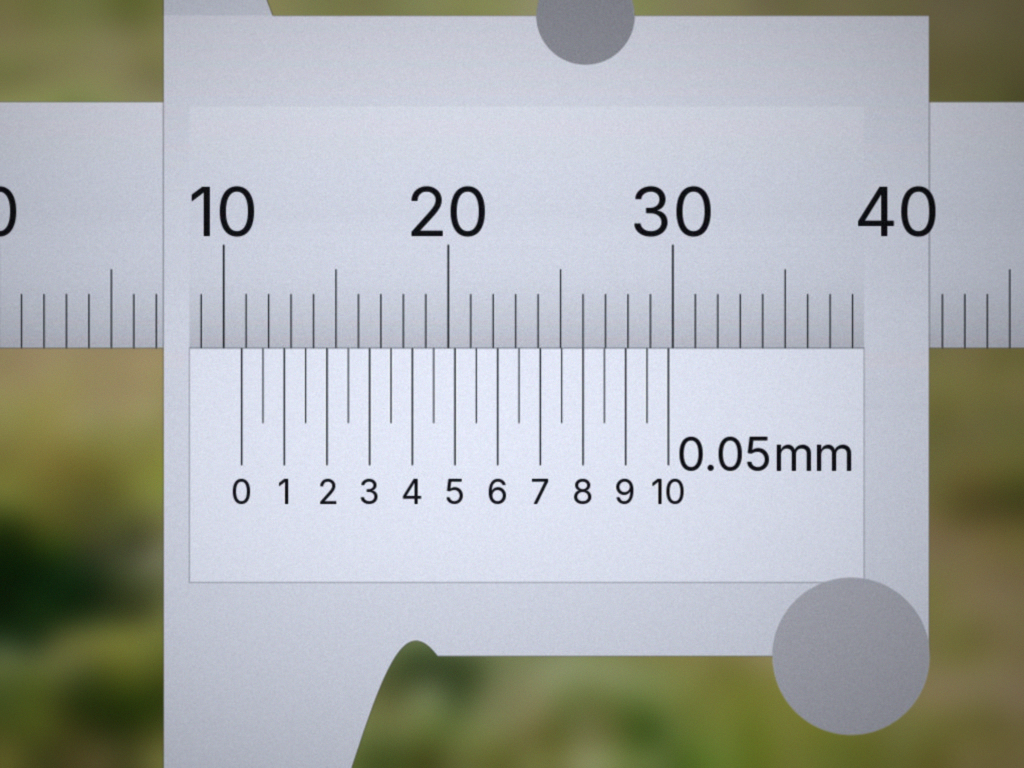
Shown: 10.8 mm
